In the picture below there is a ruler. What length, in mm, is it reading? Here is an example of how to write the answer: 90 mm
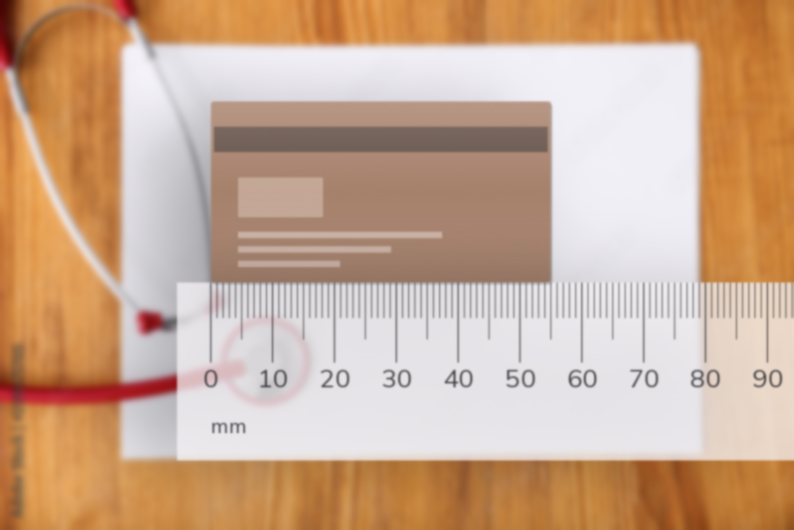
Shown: 55 mm
